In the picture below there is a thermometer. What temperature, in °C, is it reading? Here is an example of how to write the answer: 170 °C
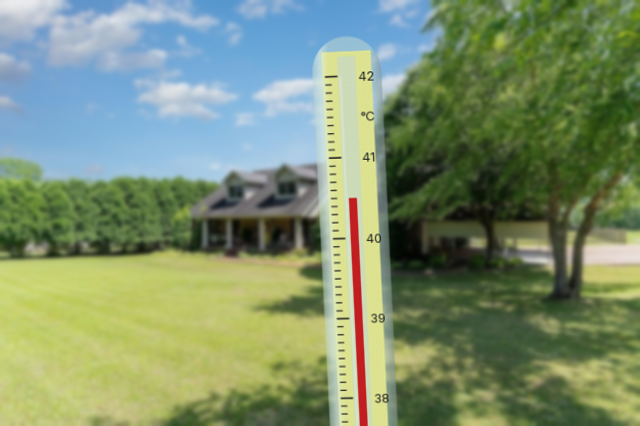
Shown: 40.5 °C
